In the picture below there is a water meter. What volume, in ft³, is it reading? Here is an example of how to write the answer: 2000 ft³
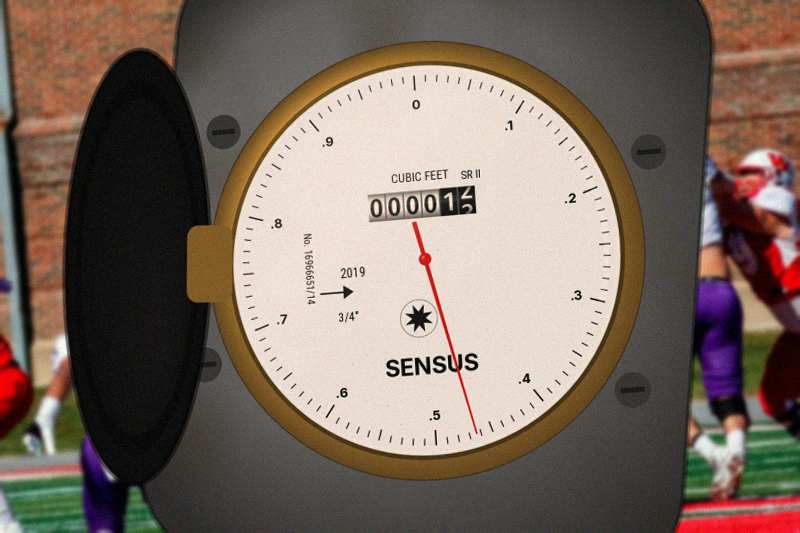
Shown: 12.46 ft³
